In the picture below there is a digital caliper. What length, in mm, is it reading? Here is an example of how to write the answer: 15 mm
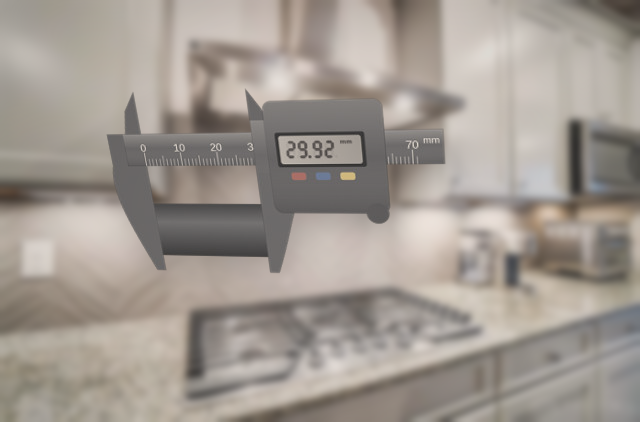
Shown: 29.92 mm
